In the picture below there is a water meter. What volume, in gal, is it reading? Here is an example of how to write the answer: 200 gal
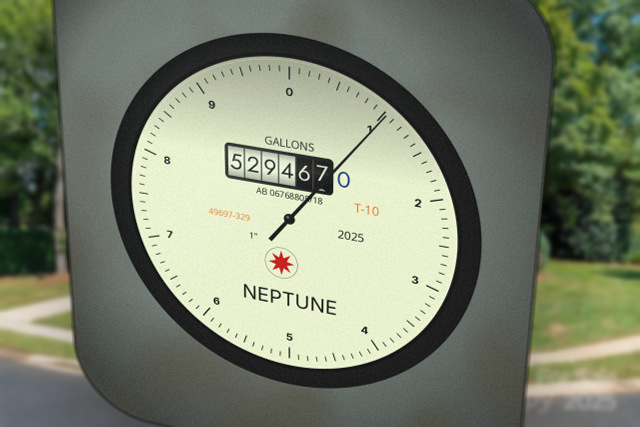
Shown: 5294671.0 gal
